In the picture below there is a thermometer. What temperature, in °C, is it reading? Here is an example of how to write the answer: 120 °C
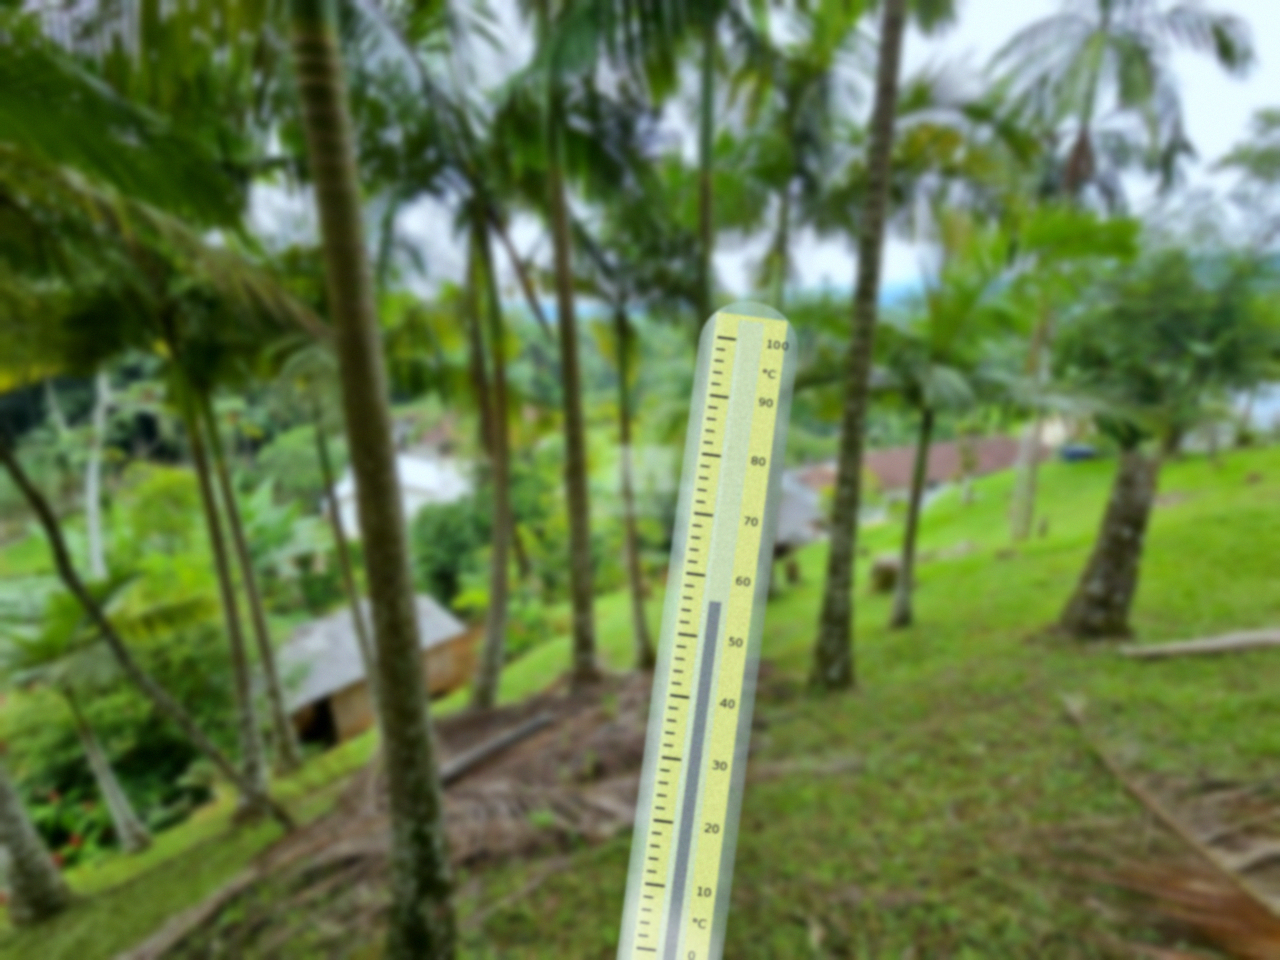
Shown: 56 °C
